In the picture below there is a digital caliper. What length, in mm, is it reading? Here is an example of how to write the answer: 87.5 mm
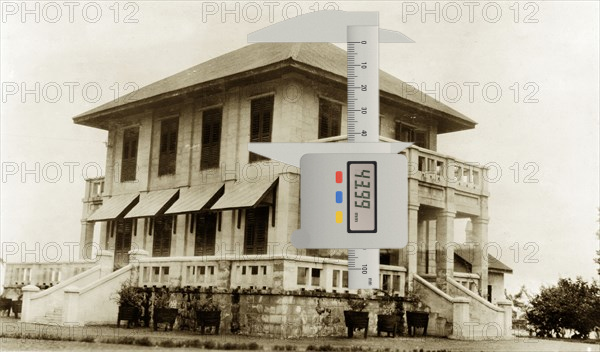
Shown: 43.99 mm
